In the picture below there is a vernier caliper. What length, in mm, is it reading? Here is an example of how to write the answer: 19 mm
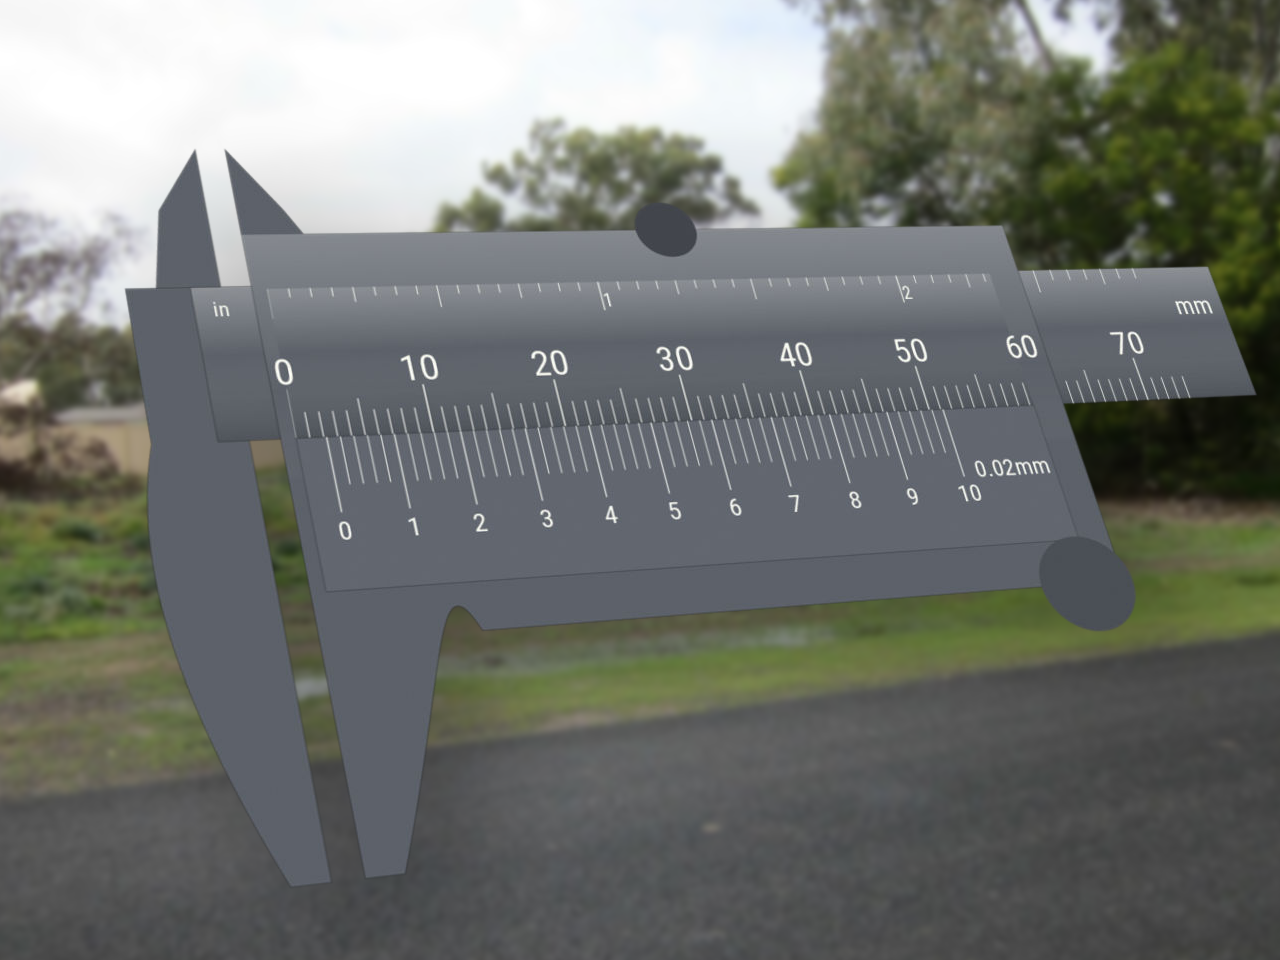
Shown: 2.2 mm
